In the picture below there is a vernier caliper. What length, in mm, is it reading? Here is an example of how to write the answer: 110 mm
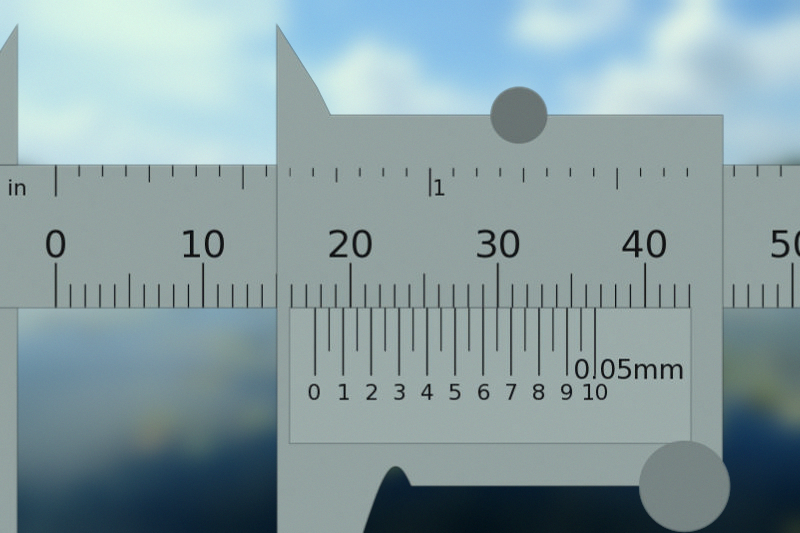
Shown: 17.6 mm
